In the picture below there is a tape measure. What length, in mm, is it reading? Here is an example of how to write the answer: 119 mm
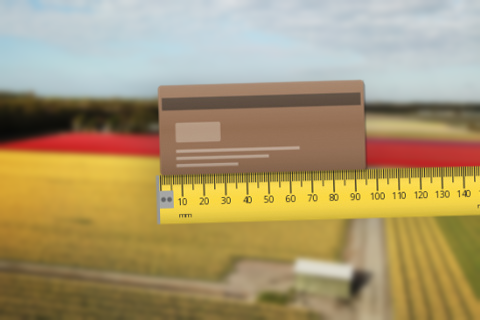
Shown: 95 mm
